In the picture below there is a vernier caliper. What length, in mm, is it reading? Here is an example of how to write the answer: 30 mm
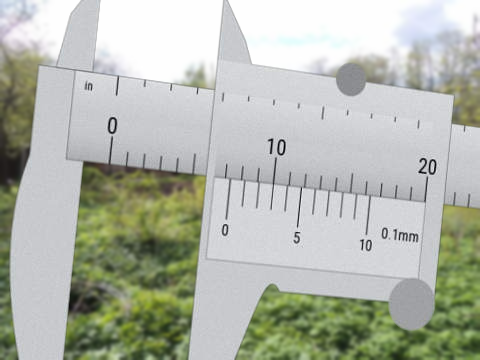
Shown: 7.3 mm
